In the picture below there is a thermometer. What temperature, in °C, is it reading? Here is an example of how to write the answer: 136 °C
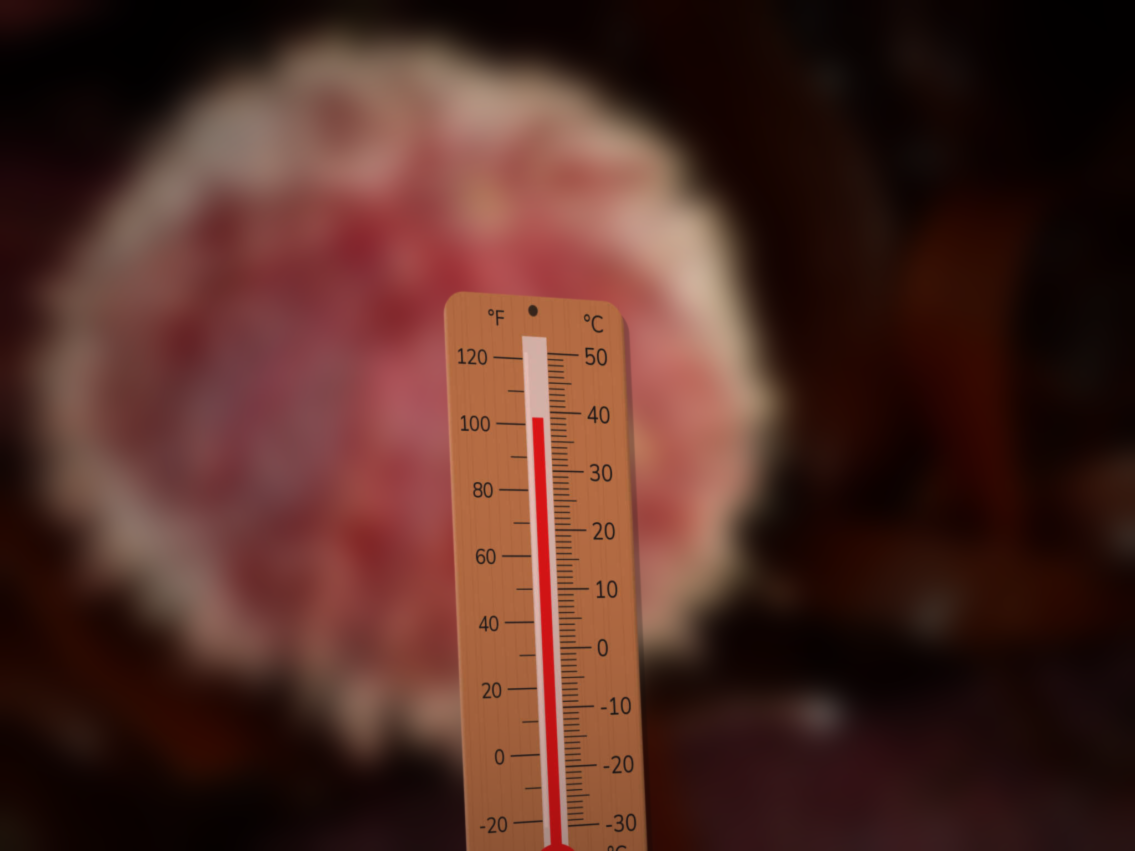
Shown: 39 °C
